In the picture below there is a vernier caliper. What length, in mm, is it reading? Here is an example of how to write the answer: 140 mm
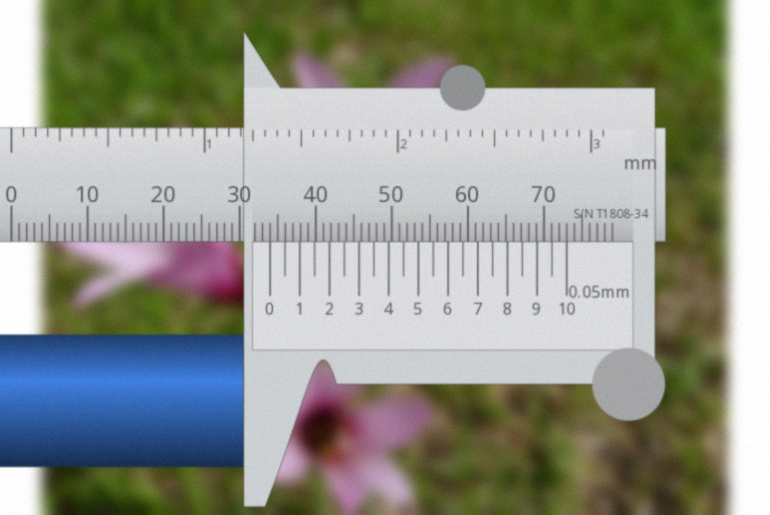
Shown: 34.0 mm
